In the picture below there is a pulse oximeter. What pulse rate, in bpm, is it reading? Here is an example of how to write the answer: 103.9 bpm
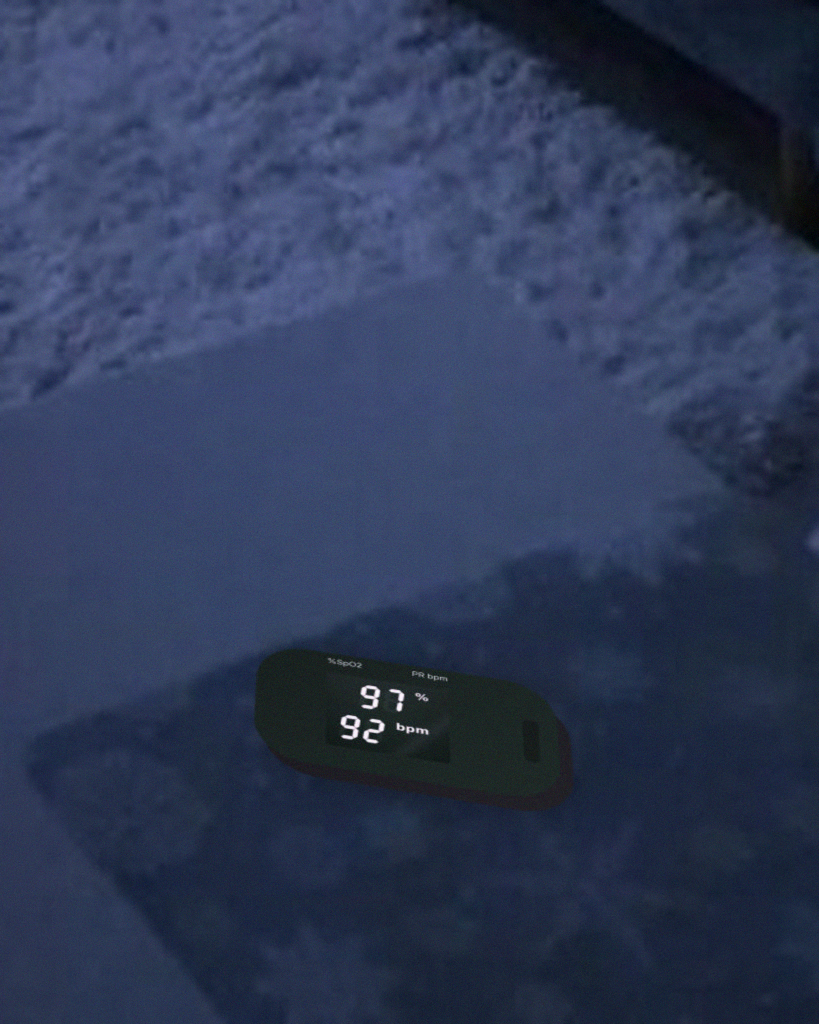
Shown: 92 bpm
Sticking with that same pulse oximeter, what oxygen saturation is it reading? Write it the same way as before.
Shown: 97 %
